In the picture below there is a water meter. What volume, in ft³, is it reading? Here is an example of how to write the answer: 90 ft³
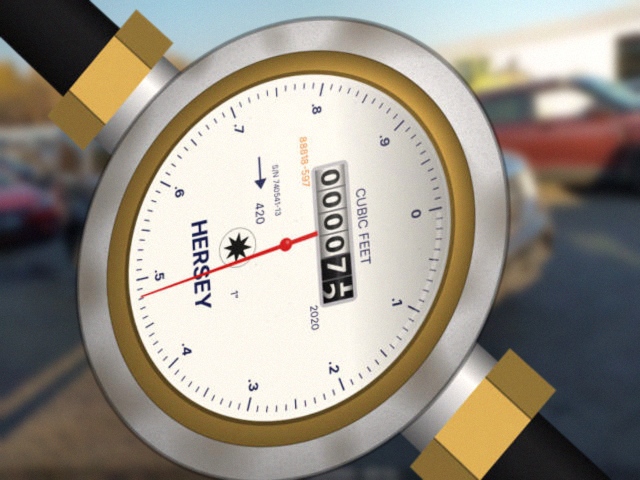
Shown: 71.48 ft³
